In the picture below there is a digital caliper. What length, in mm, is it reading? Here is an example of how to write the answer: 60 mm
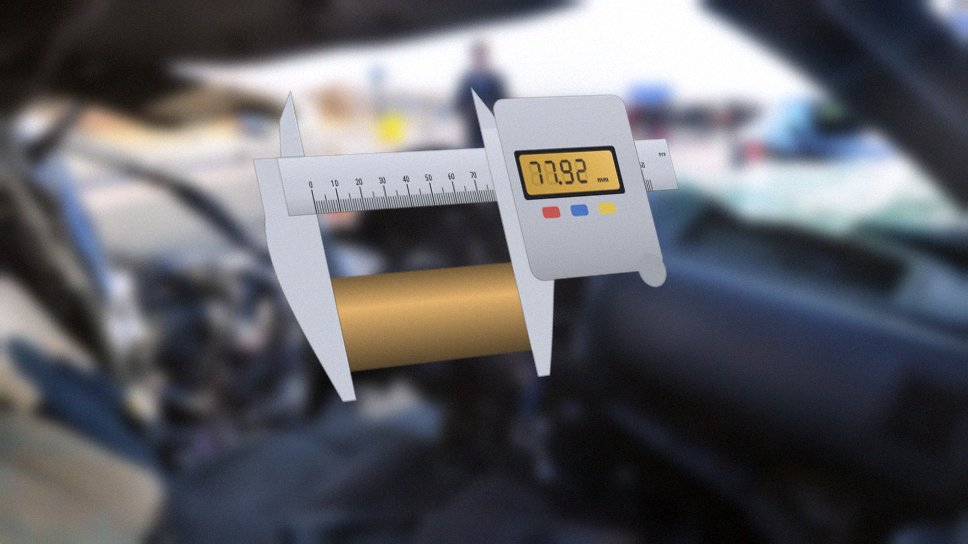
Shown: 77.92 mm
